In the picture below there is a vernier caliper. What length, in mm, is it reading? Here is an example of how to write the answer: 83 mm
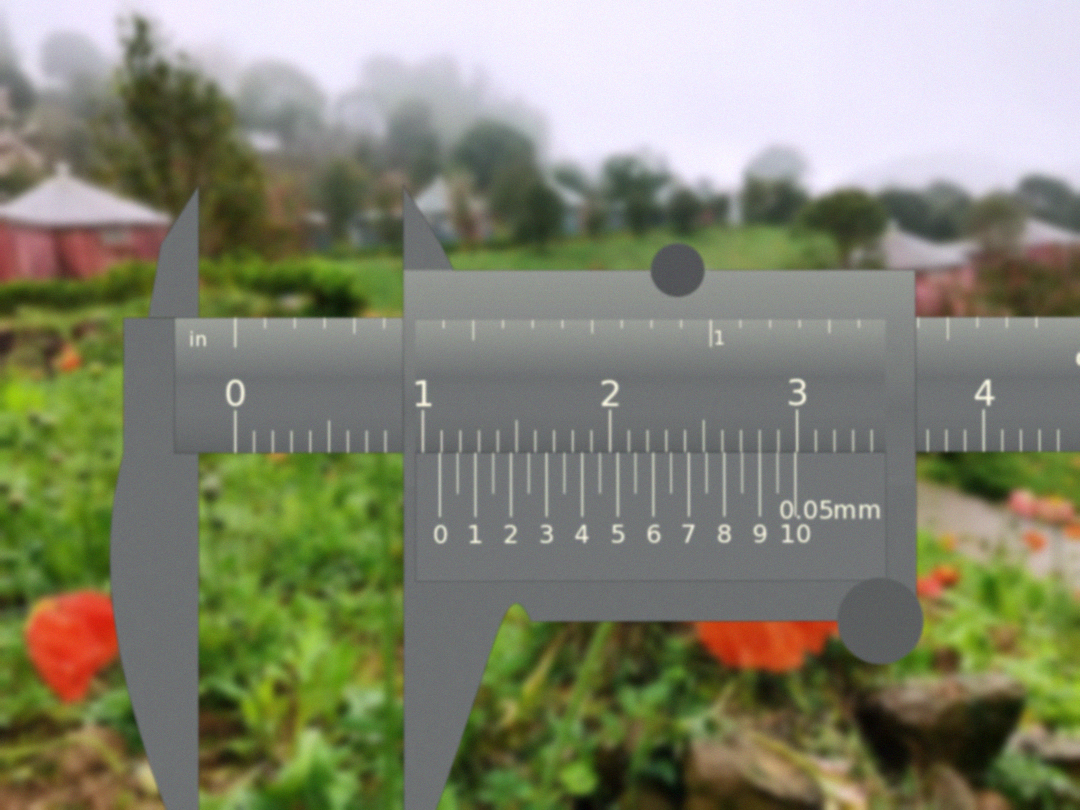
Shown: 10.9 mm
